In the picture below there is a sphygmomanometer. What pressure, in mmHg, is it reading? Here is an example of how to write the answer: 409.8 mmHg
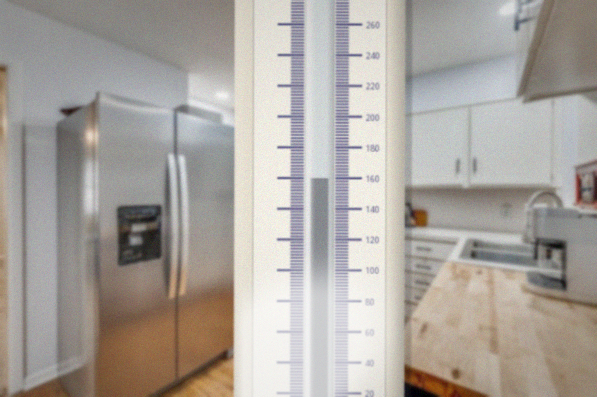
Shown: 160 mmHg
